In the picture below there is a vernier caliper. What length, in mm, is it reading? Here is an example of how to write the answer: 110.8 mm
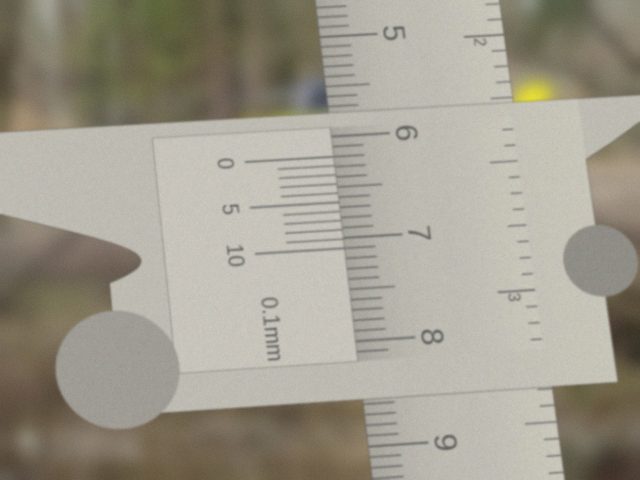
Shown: 62.0 mm
